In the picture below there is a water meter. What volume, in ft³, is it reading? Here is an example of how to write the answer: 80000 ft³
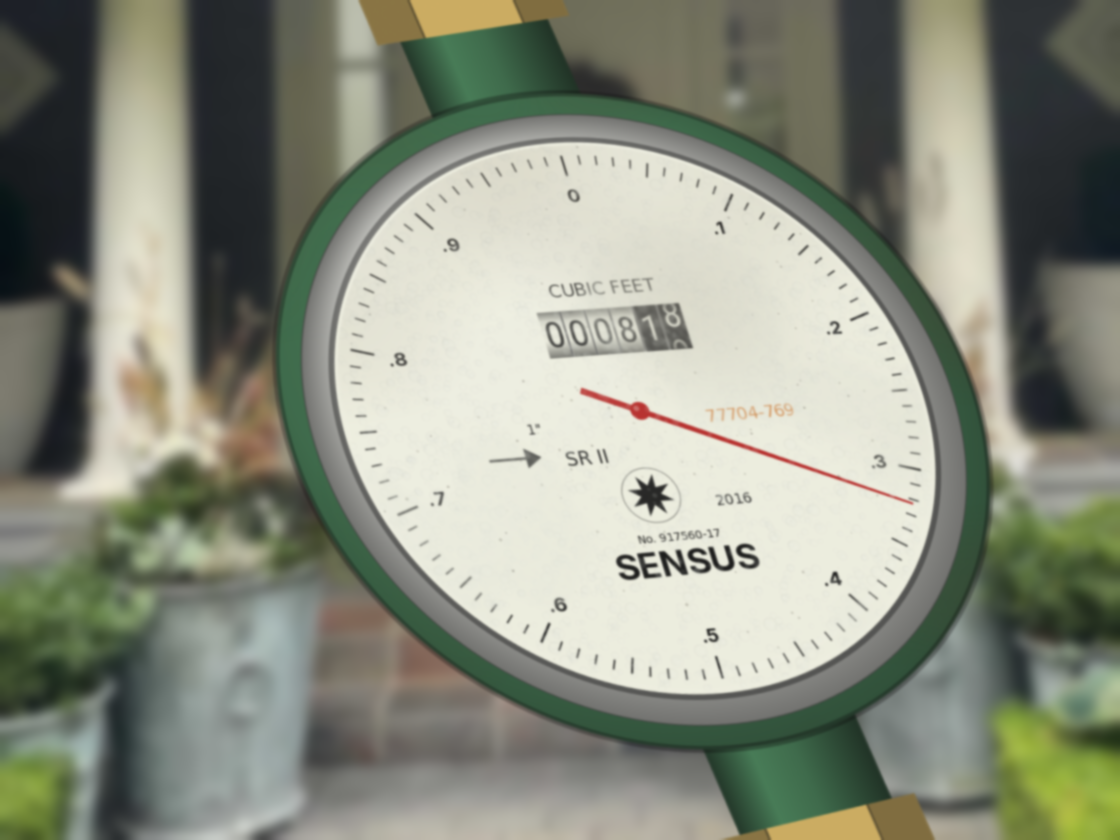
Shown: 818.32 ft³
